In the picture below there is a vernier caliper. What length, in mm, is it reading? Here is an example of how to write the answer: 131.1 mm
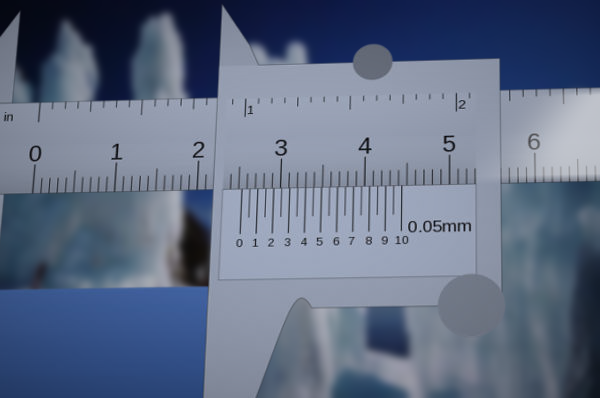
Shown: 25.4 mm
